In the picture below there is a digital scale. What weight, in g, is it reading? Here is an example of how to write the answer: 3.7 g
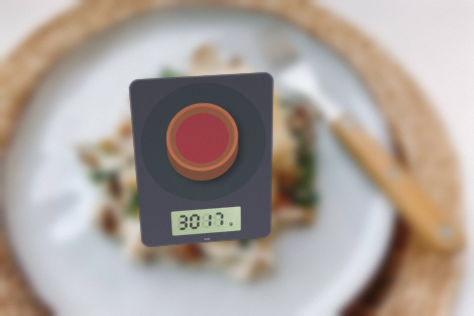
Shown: 3017 g
